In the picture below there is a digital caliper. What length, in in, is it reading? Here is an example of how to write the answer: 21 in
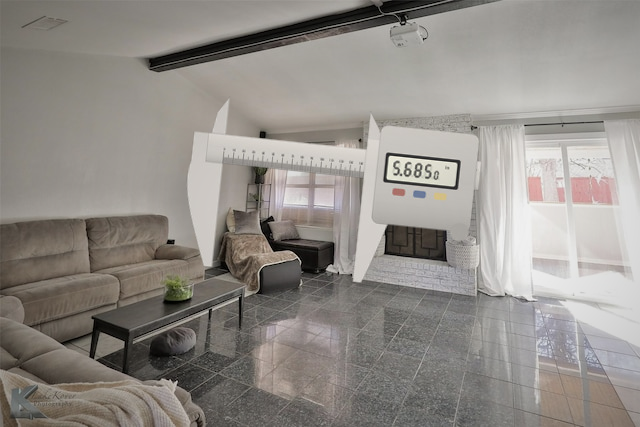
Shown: 5.6850 in
